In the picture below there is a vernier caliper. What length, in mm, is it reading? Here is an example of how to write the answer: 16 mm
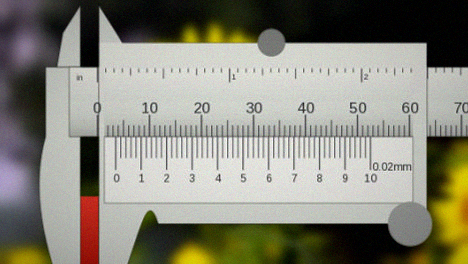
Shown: 3.5 mm
